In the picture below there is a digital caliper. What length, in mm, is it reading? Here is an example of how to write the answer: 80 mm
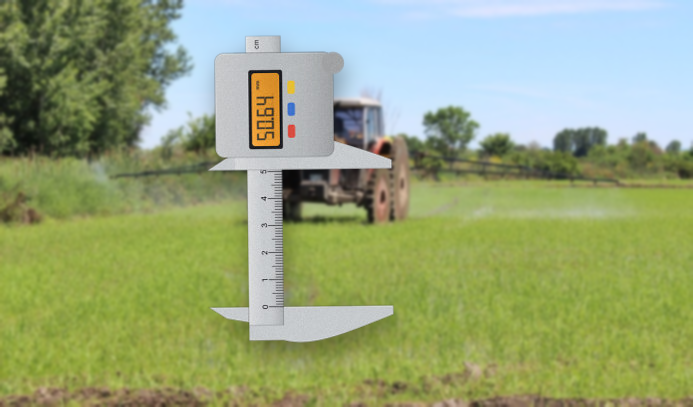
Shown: 50.64 mm
